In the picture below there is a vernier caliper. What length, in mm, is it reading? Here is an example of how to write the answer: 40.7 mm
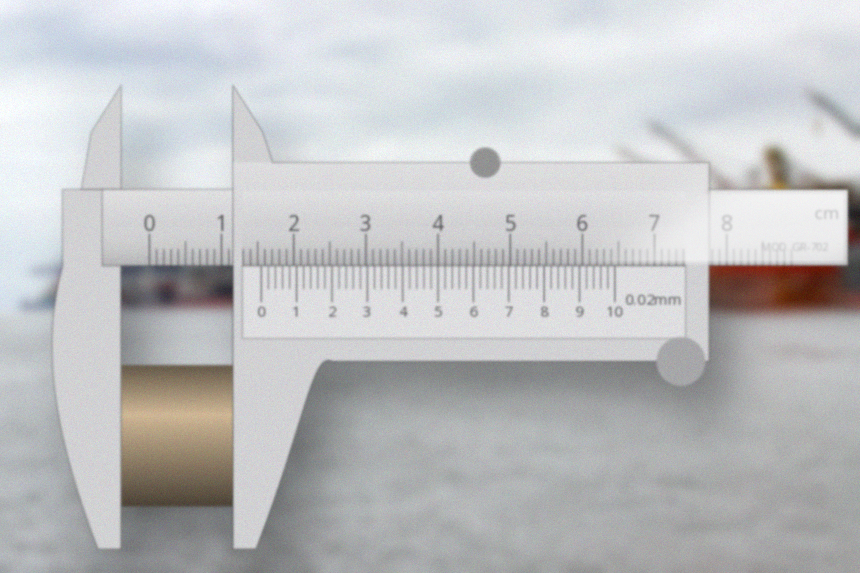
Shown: 15.5 mm
